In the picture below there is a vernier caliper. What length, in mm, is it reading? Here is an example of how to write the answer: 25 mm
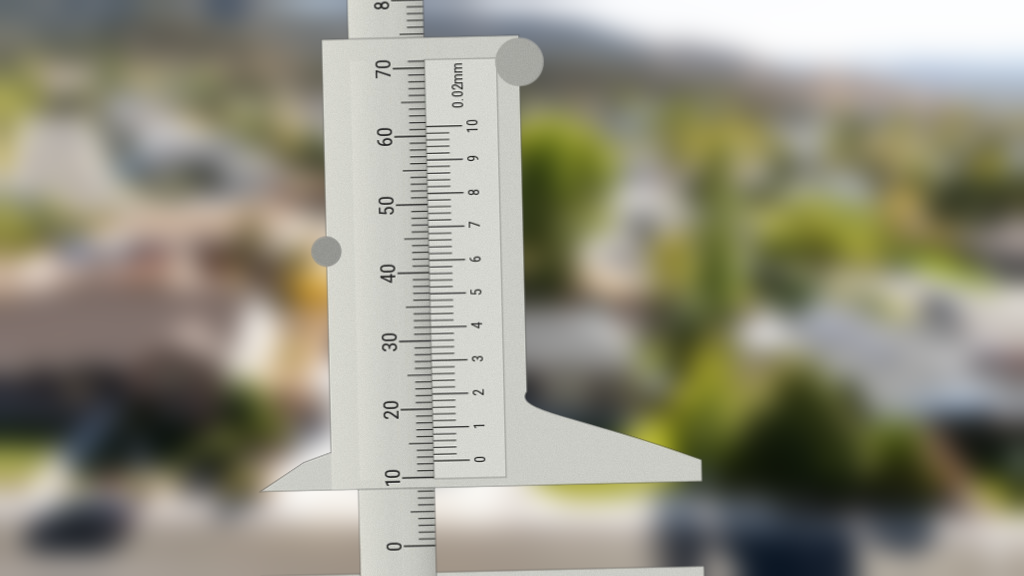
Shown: 12.4 mm
